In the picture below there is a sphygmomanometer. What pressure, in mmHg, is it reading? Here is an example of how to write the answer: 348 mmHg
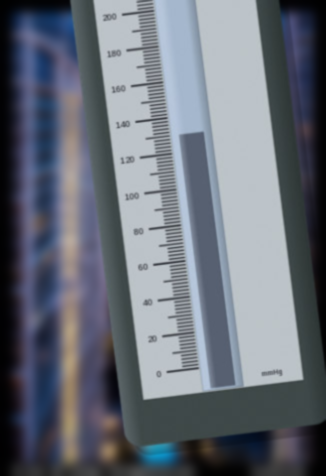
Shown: 130 mmHg
